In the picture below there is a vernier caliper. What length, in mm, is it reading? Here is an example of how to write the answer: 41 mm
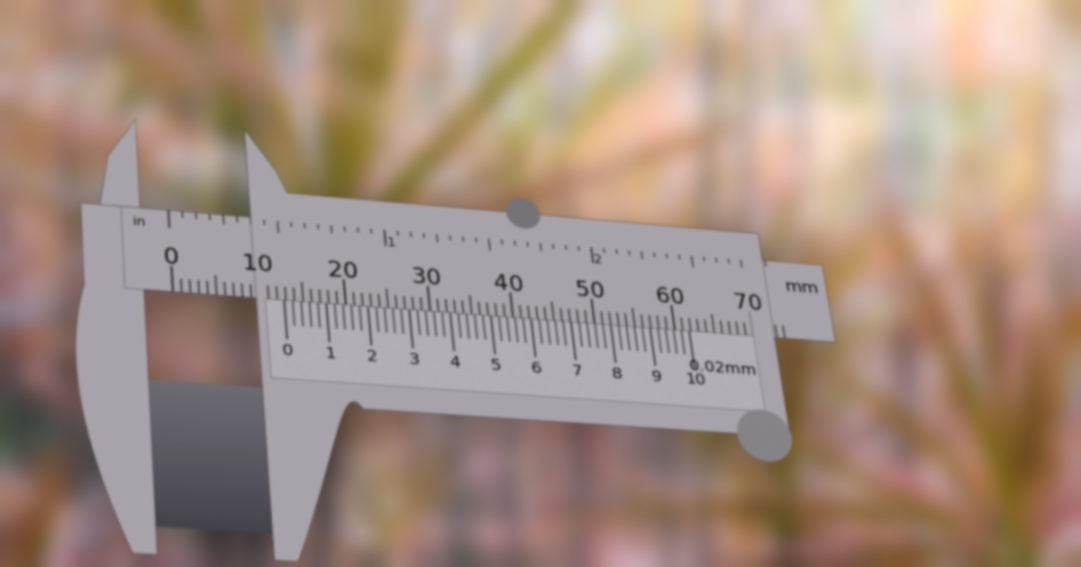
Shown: 12.8 mm
